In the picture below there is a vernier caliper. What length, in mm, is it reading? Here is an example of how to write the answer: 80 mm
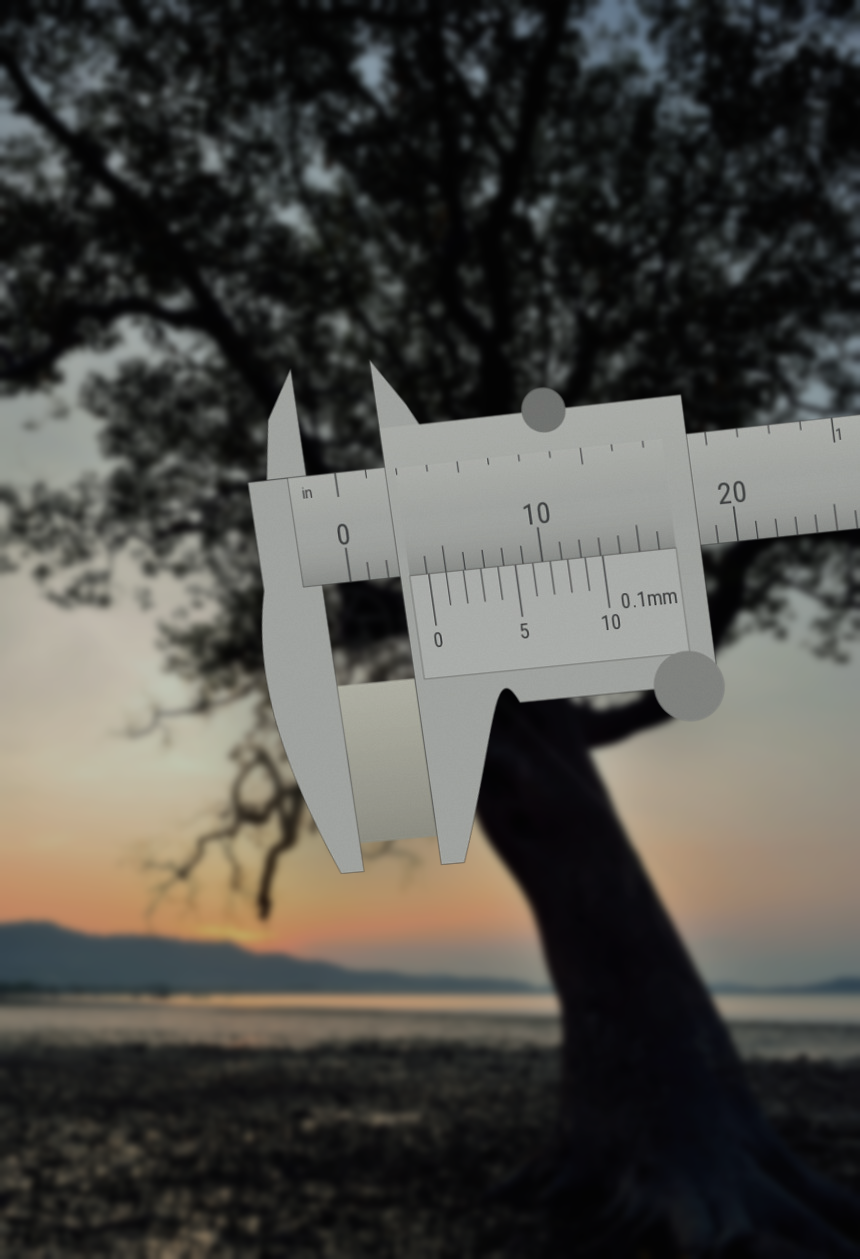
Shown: 4.1 mm
